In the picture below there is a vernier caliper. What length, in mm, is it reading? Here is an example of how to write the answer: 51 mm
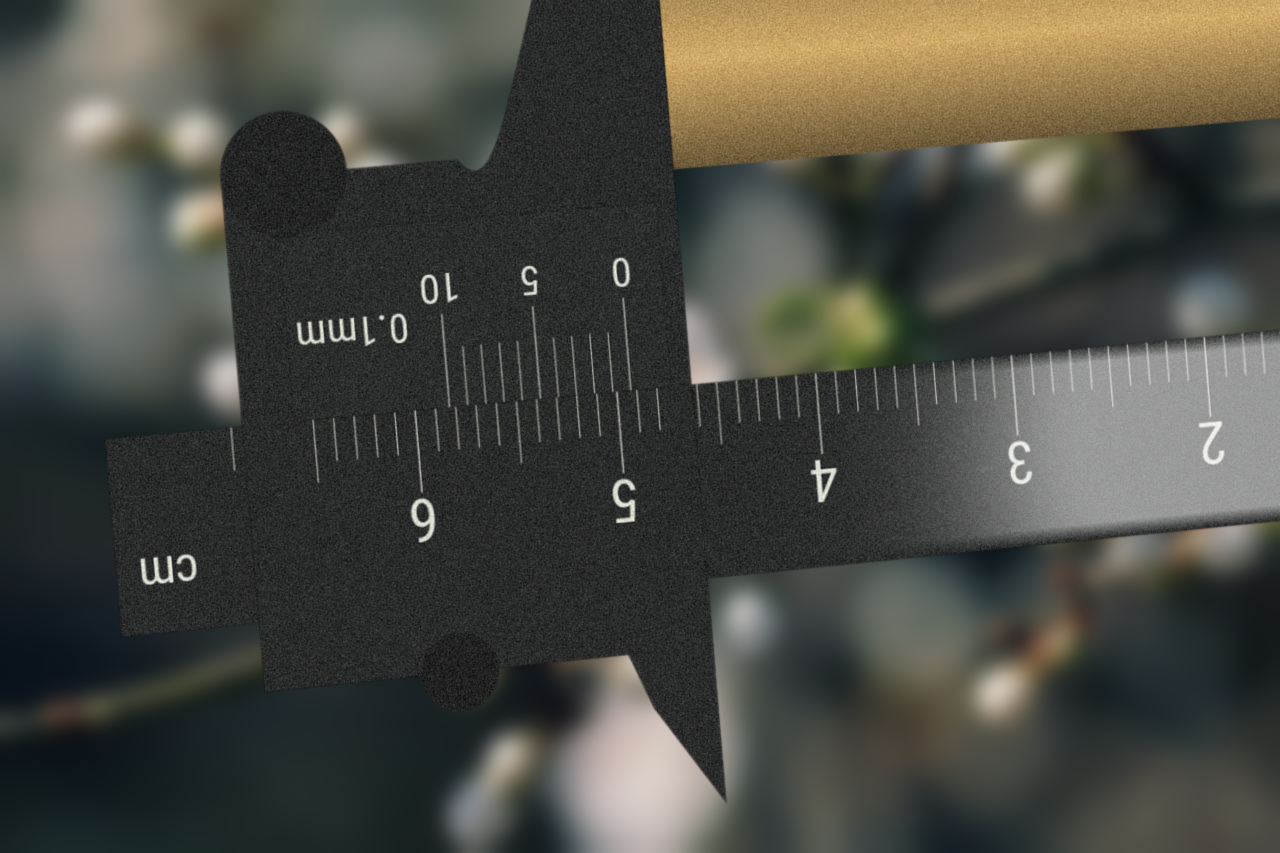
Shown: 49.3 mm
